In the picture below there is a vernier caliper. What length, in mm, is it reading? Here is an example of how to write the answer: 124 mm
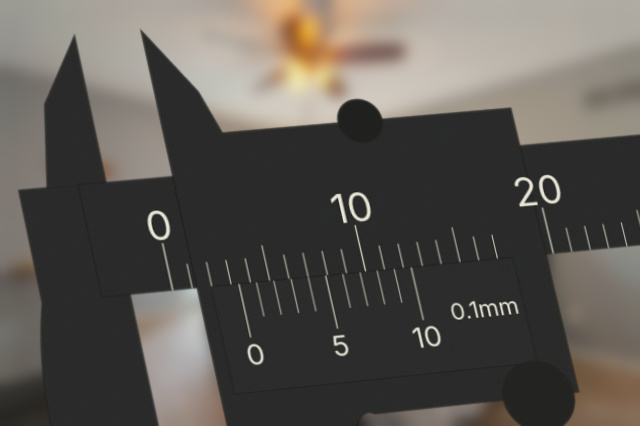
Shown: 3.4 mm
